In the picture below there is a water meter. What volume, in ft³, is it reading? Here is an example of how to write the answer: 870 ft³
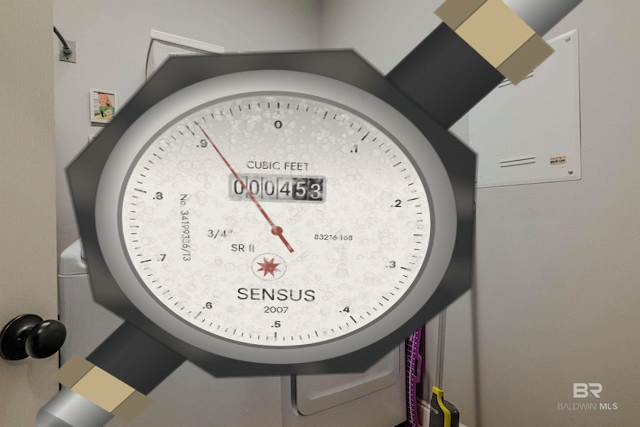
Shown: 452.91 ft³
